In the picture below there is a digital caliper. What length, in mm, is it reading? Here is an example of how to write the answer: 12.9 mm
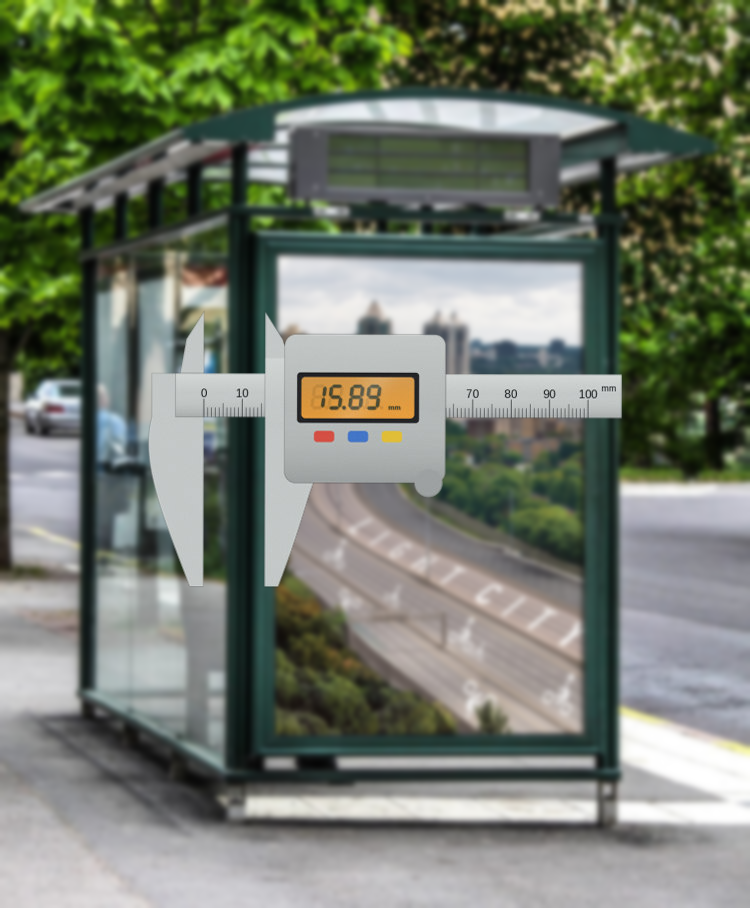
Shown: 15.89 mm
